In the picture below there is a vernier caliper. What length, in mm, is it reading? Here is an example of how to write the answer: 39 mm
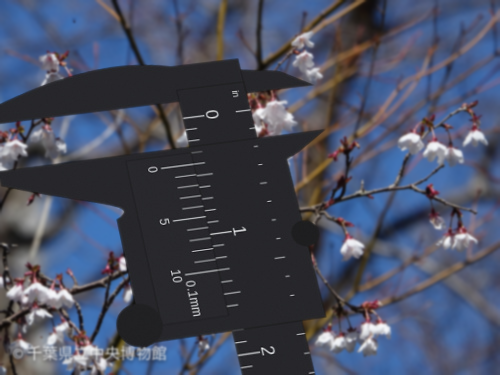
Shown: 4.0 mm
